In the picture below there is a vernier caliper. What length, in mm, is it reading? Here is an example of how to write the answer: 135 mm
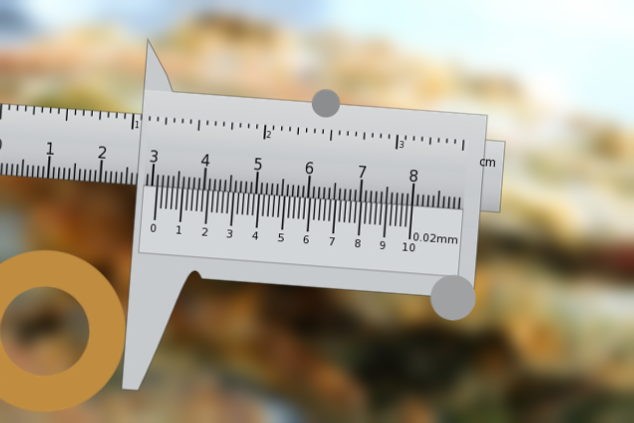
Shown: 31.0 mm
